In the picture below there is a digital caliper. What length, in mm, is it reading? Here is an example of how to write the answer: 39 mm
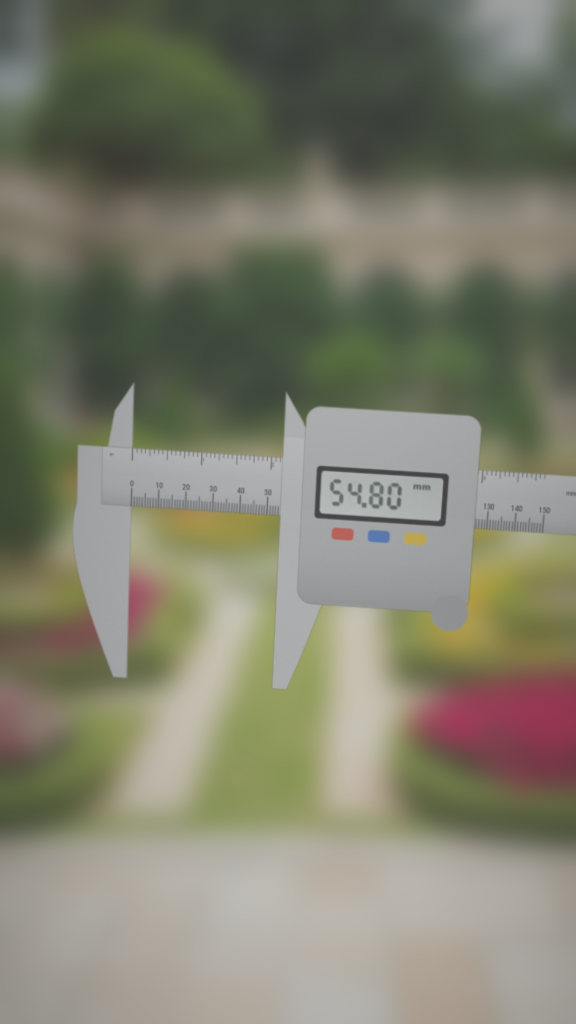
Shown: 54.80 mm
